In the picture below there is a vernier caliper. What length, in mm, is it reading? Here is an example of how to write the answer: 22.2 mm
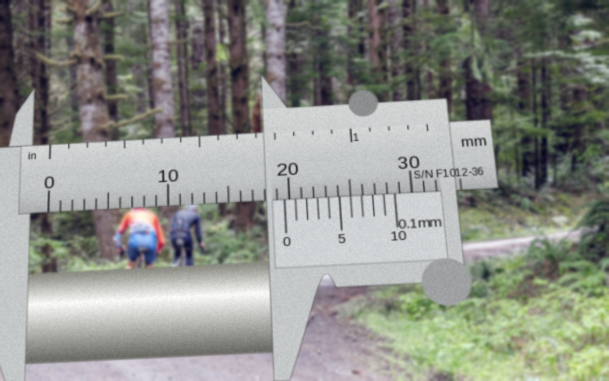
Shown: 19.6 mm
